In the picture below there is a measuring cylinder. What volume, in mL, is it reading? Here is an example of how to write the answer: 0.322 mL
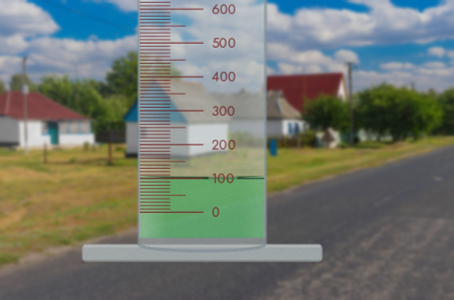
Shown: 100 mL
